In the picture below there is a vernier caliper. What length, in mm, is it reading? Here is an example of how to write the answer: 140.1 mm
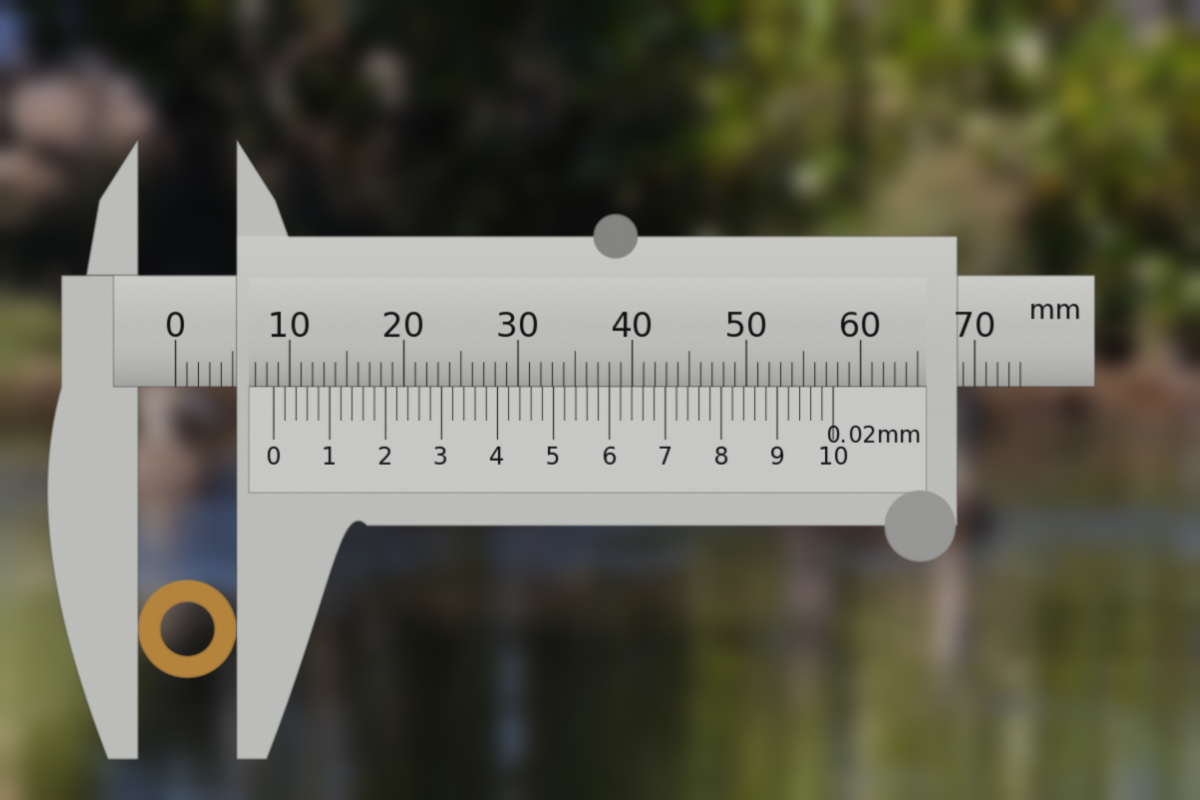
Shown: 8.6 mm
